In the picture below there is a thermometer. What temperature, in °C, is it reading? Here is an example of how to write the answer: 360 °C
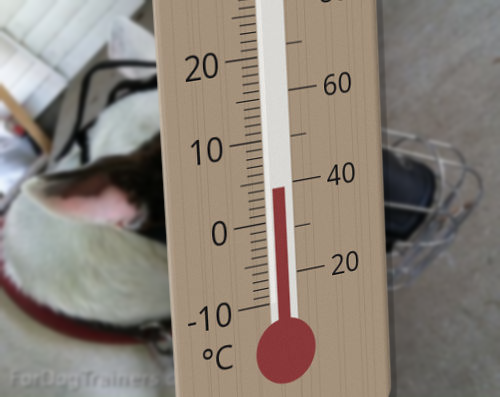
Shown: 4 °C
